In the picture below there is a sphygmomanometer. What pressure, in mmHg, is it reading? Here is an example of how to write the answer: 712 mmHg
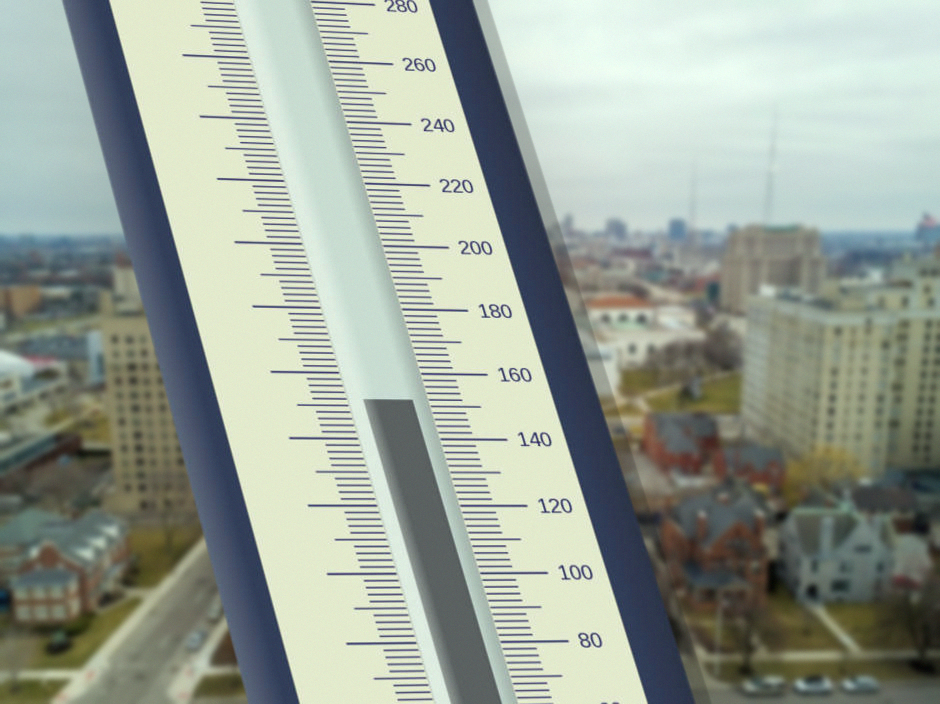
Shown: 152 mmHg
